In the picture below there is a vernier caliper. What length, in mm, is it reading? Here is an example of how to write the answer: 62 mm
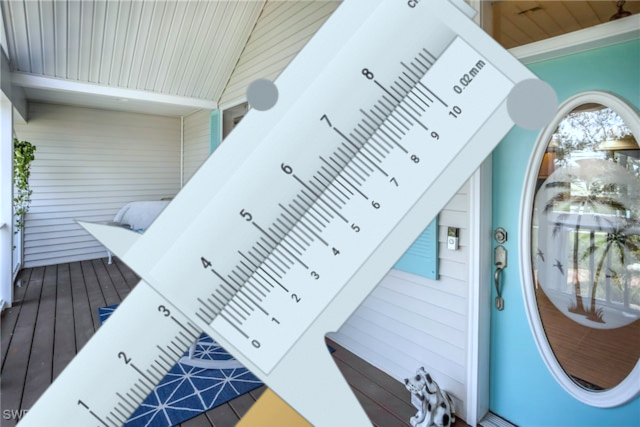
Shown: 35.5 mm
